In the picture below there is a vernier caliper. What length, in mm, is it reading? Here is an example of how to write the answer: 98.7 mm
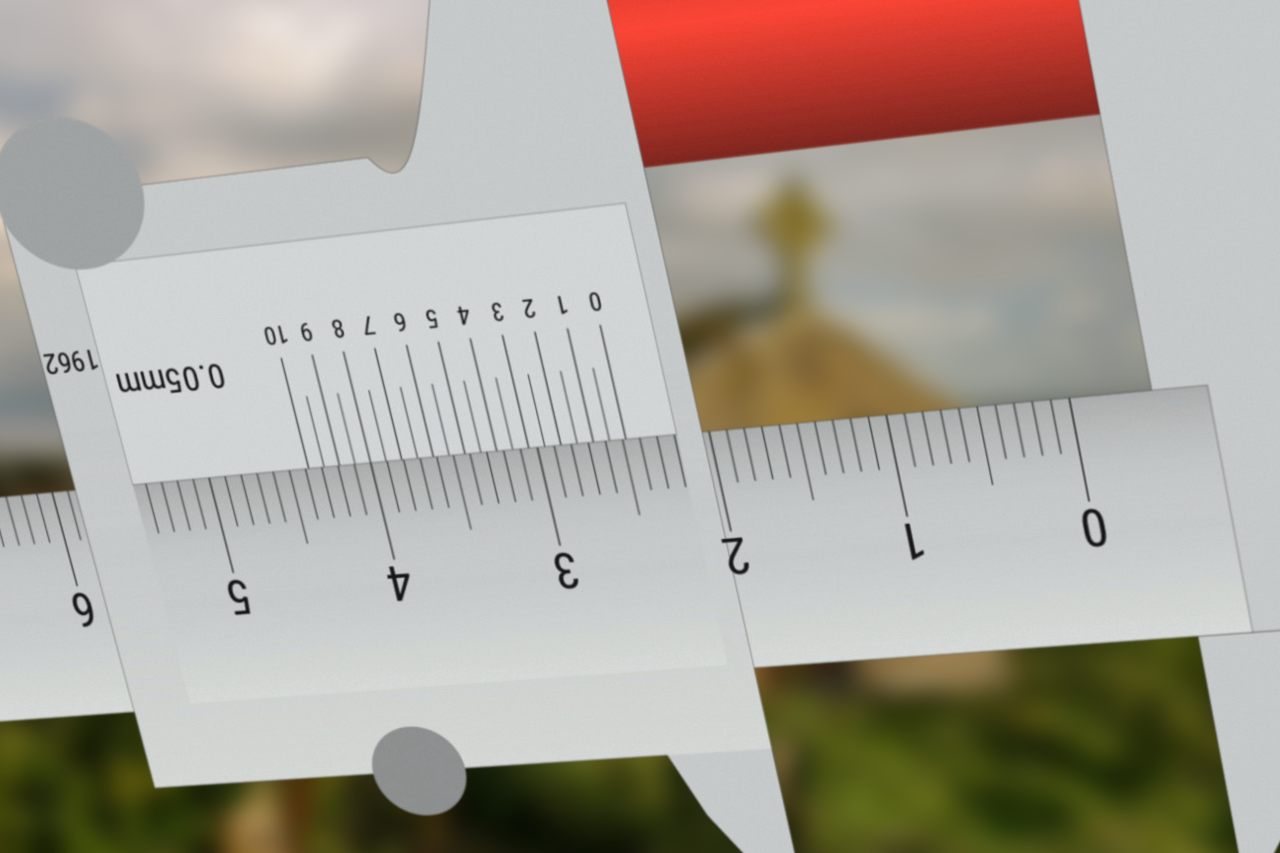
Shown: 24.8 mm
